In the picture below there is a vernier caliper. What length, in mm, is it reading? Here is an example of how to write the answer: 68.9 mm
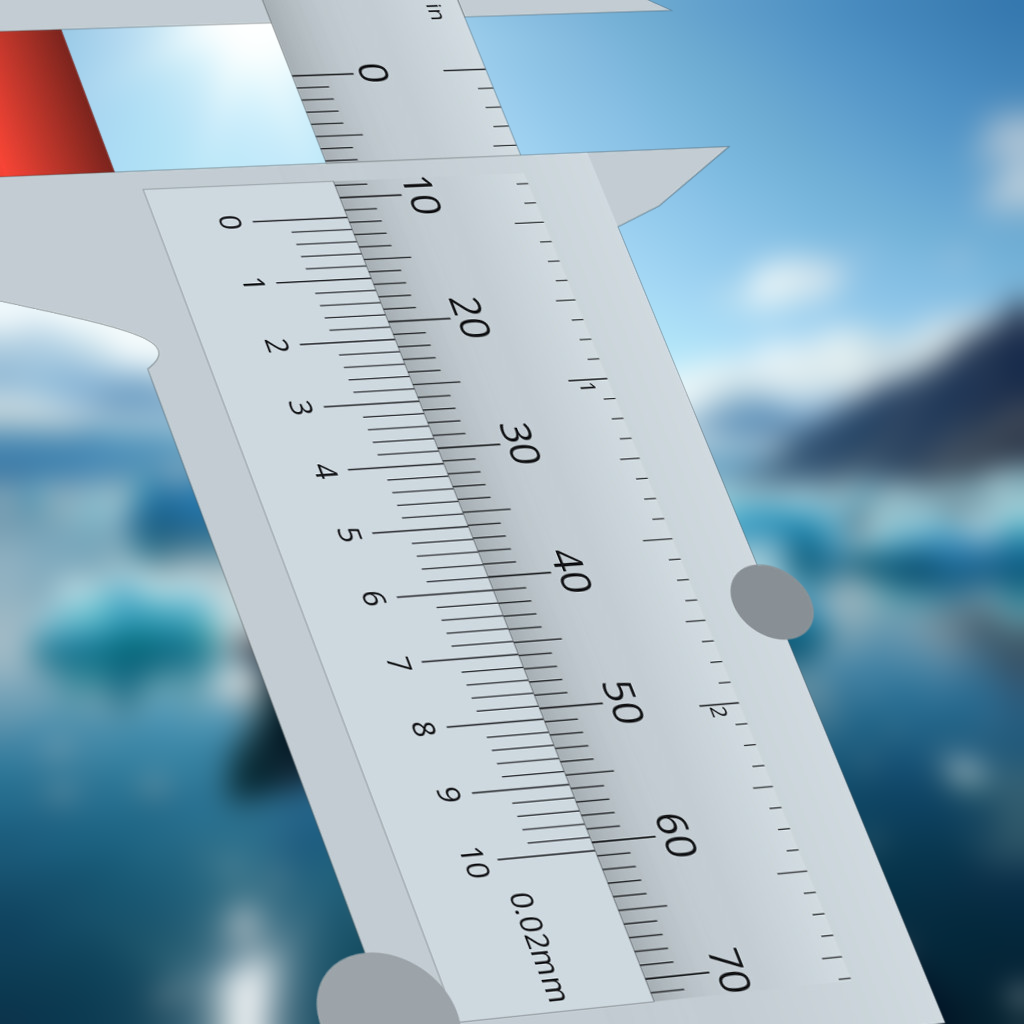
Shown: 11.6 mm
